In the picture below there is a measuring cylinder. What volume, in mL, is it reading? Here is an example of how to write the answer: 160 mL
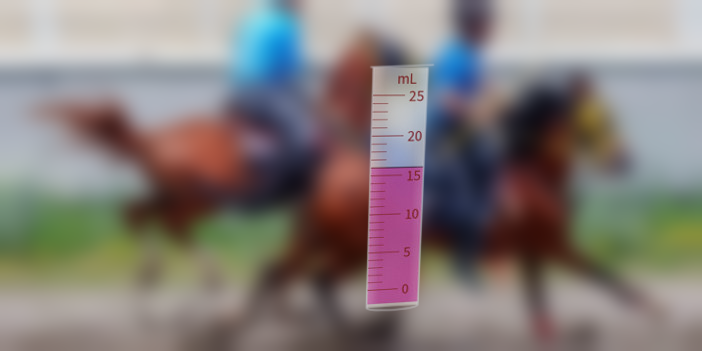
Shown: 16 mL
